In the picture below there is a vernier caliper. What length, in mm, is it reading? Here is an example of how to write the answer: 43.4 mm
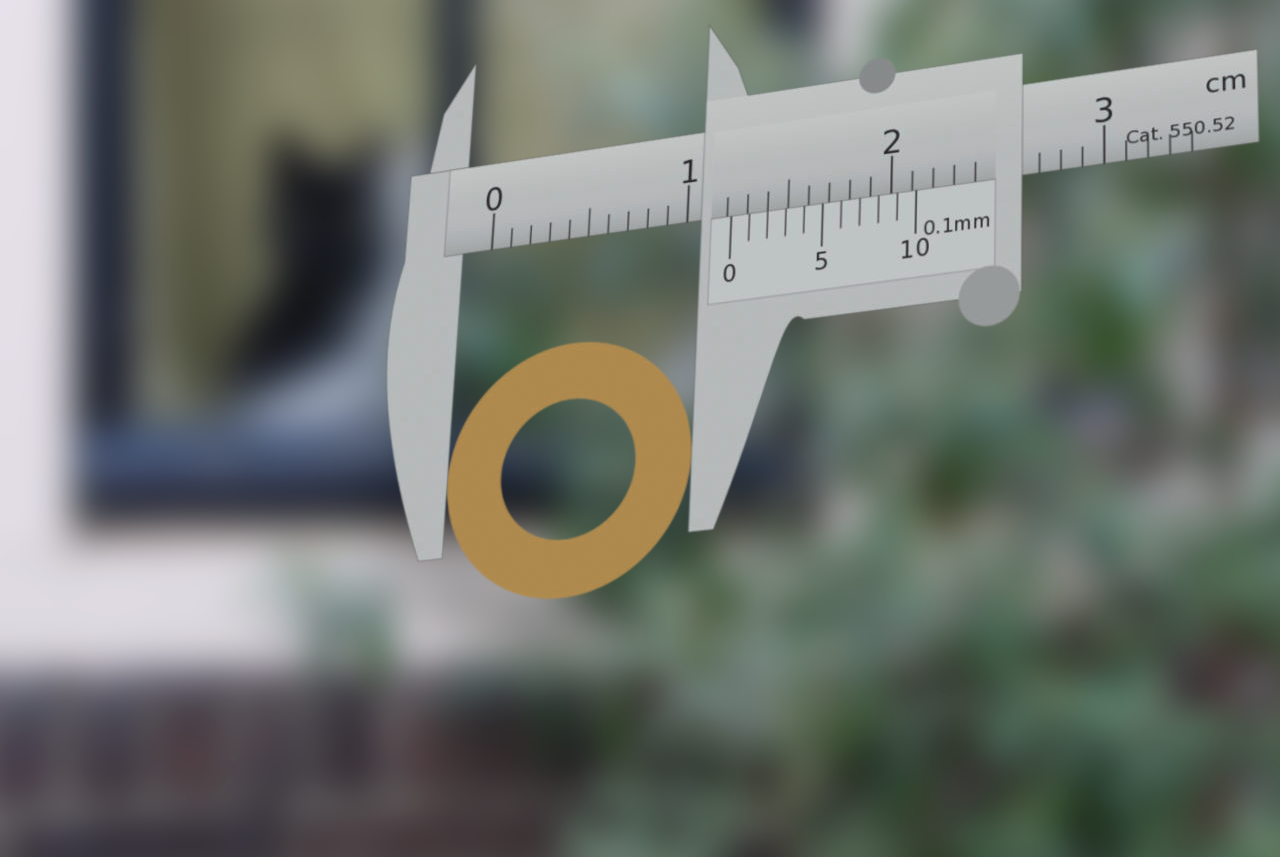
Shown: 12.2 mm
